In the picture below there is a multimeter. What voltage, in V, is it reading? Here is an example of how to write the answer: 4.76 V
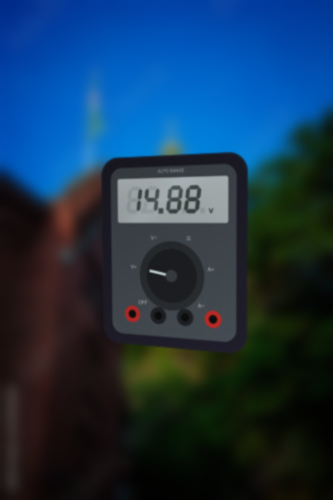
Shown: 14.88 V
